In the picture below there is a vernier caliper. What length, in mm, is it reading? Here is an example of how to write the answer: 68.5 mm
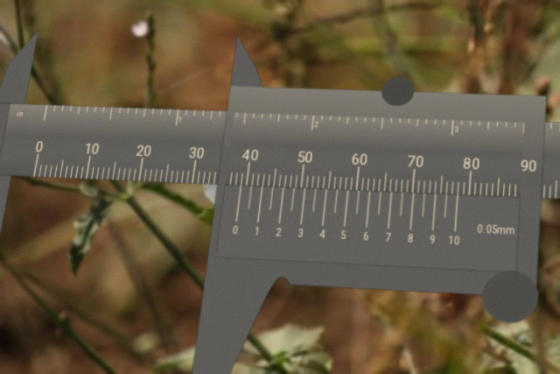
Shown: 39.0 mm
